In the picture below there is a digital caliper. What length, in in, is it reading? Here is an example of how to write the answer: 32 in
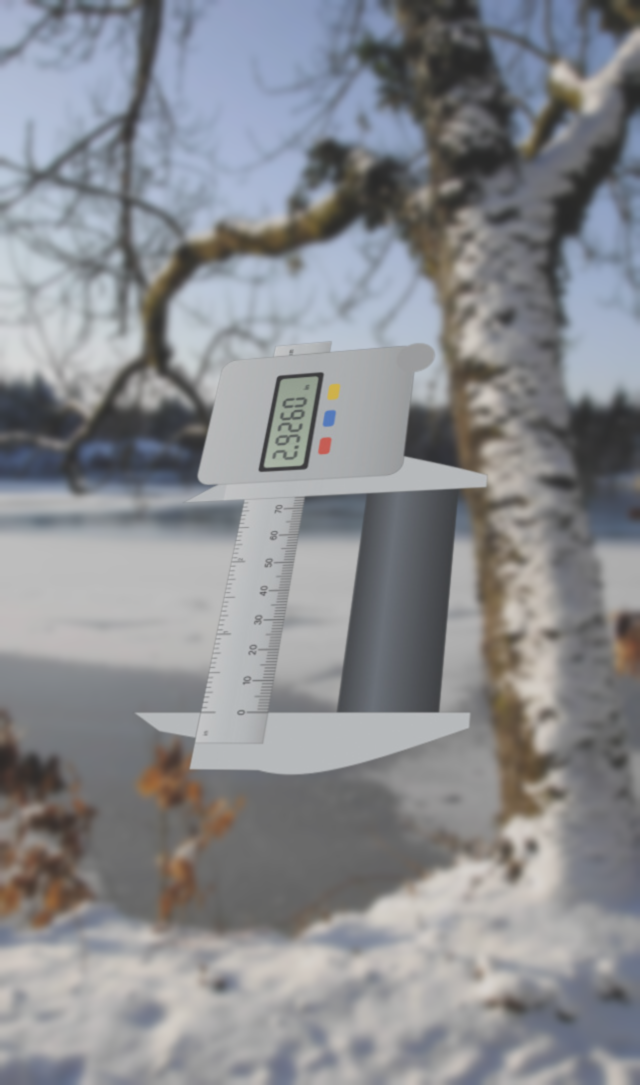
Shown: 2.9260 in
